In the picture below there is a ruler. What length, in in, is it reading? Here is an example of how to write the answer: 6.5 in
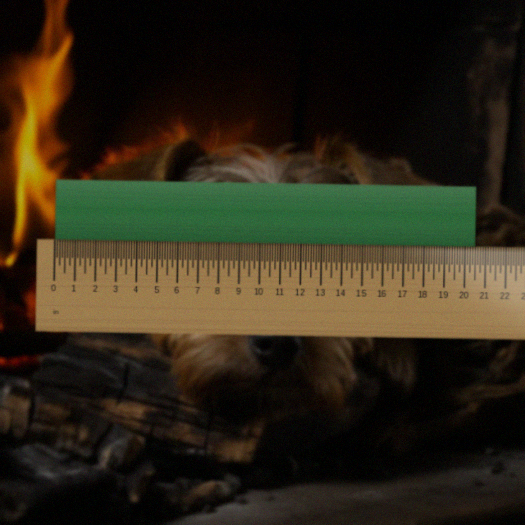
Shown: 20.5 in
